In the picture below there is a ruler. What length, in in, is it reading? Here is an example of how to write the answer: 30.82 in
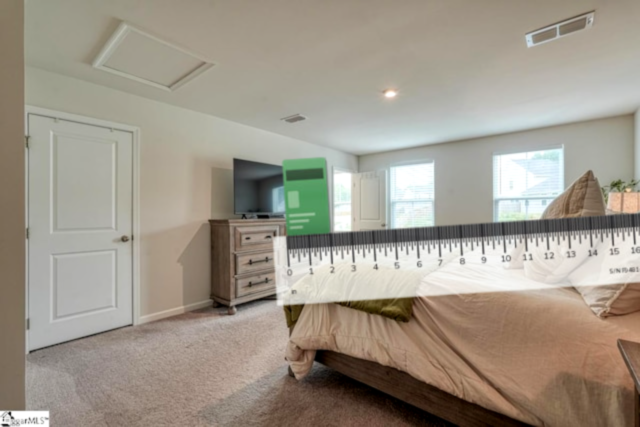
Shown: 2 in
